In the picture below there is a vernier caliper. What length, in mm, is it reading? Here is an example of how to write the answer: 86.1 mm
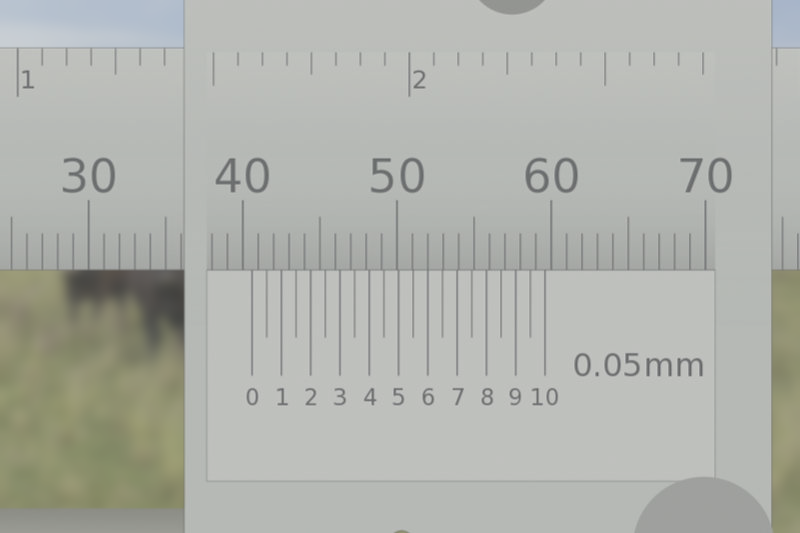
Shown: 40.6 mm
